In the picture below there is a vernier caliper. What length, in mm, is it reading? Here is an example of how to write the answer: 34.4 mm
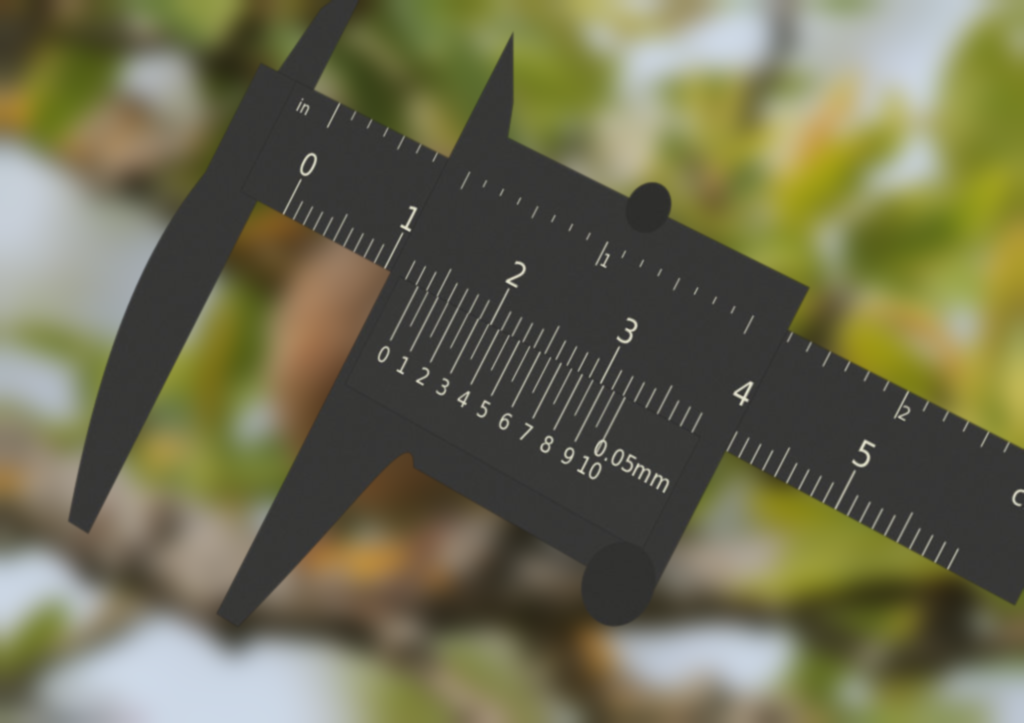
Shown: 13.2 mm
